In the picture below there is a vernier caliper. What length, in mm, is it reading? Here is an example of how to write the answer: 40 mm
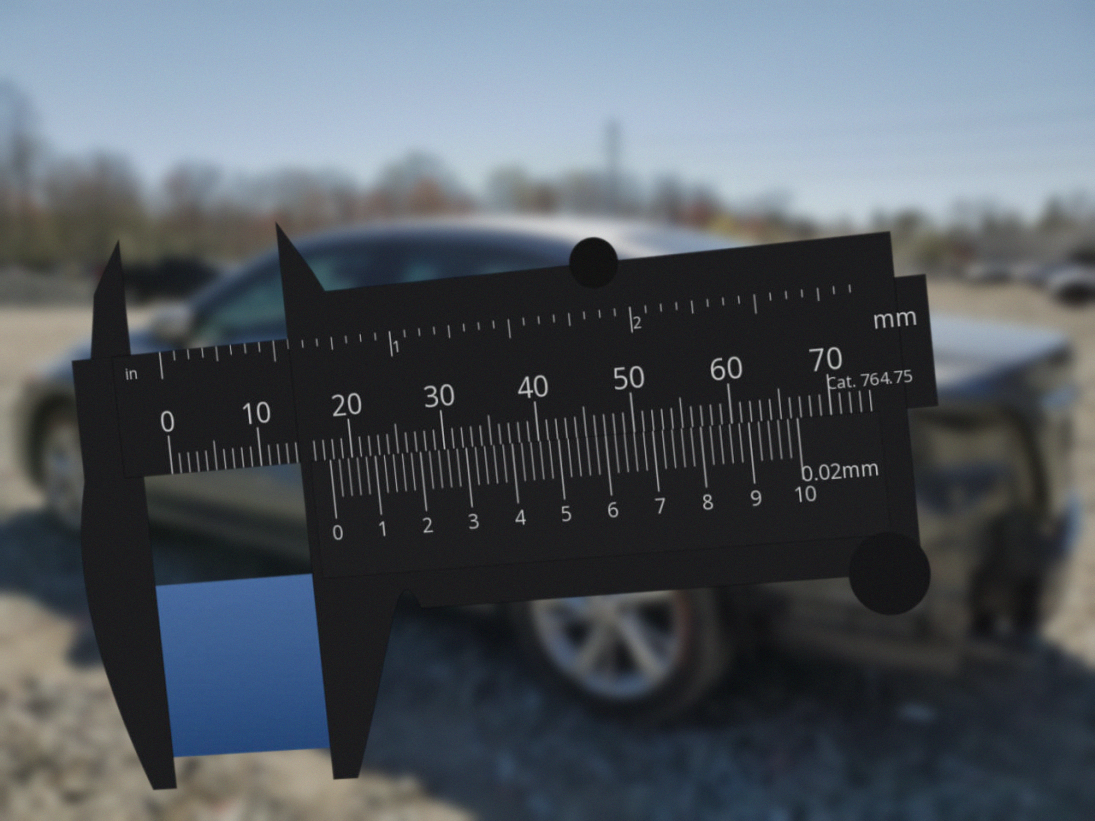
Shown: 17.6 mm
